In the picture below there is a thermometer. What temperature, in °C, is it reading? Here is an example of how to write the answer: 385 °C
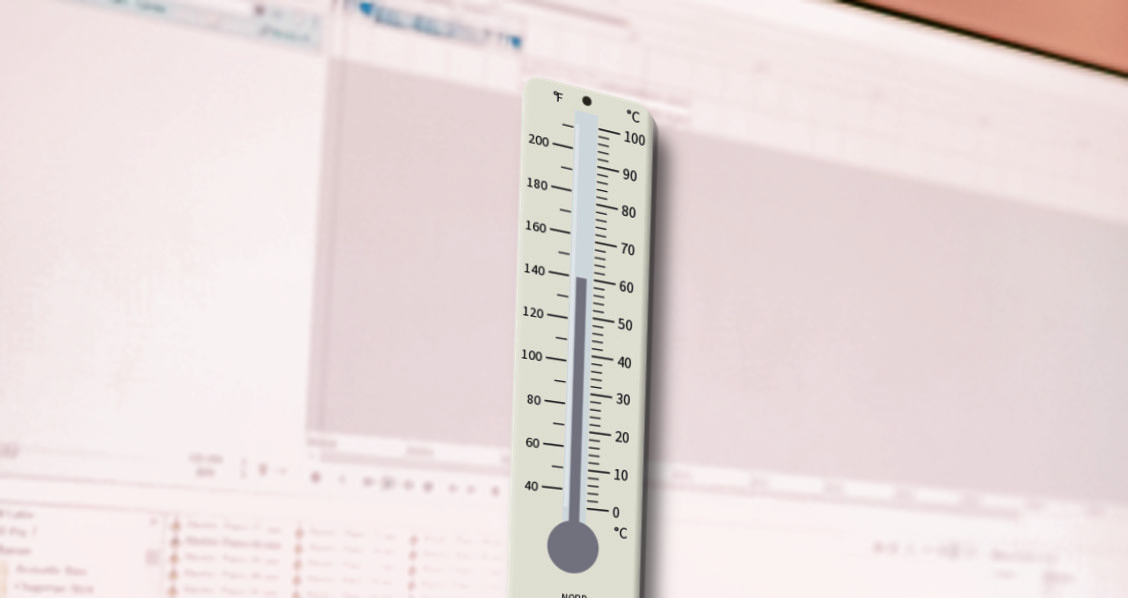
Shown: 60 °C
